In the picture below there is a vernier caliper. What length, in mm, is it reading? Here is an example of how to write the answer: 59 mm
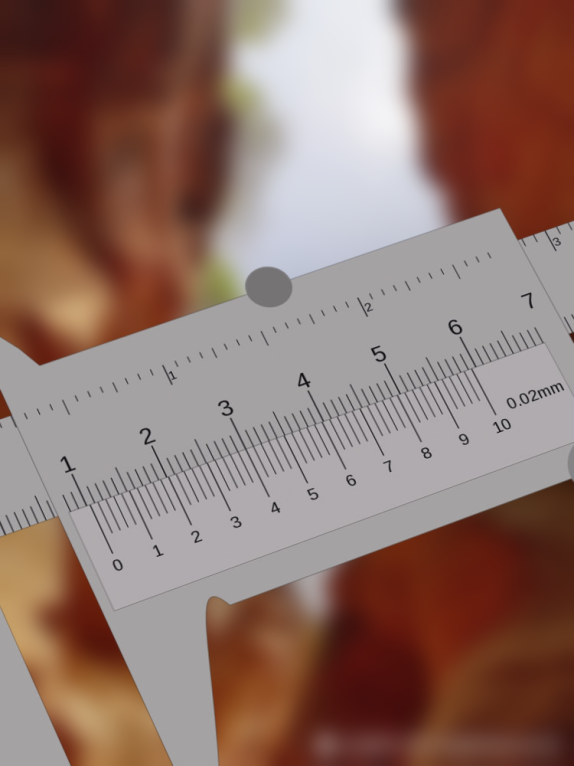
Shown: 10.4 mm
